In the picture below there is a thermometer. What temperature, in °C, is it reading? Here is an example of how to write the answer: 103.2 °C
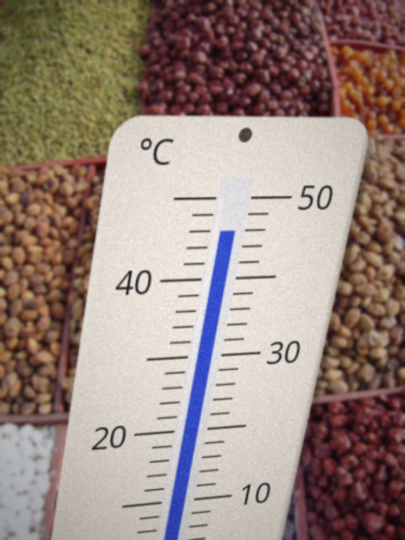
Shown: 46 °C
